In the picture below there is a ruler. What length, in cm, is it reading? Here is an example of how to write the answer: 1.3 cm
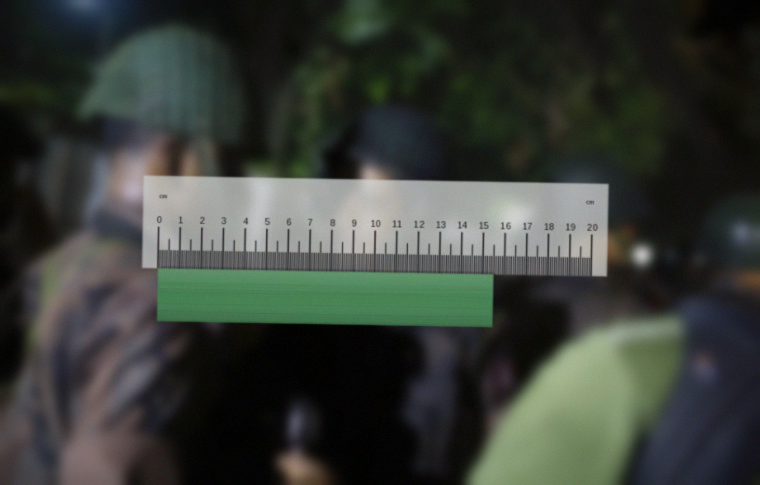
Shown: 15.5 cm
